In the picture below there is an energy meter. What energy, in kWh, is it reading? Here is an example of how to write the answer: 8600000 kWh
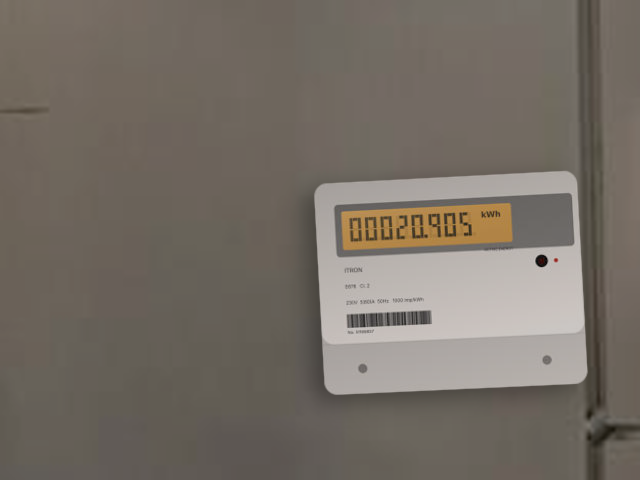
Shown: 20.905 kWh
